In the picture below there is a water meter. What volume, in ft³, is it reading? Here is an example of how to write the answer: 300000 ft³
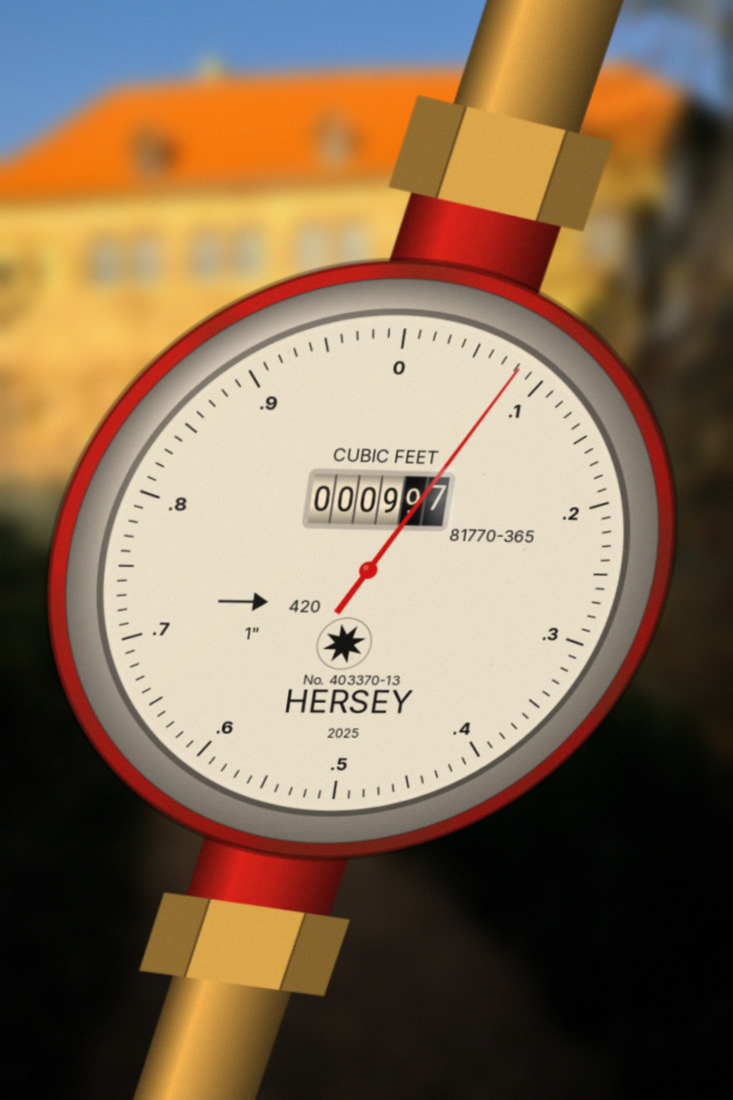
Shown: 997.08 ft³
